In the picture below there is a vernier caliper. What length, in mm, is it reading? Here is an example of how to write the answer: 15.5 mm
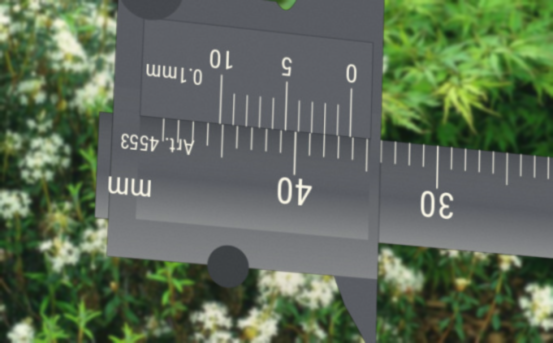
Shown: 36.2 mm
